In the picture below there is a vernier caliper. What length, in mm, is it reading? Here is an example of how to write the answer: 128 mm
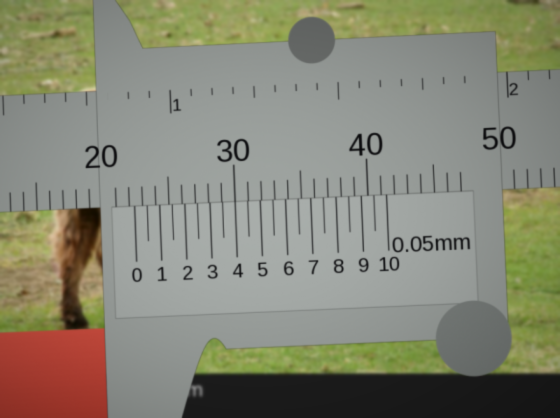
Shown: 22.4 mm
